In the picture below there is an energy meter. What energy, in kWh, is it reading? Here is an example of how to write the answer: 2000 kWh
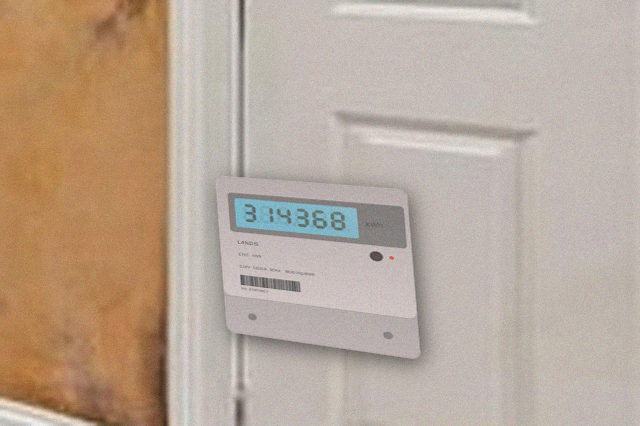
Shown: 314368 kWh
